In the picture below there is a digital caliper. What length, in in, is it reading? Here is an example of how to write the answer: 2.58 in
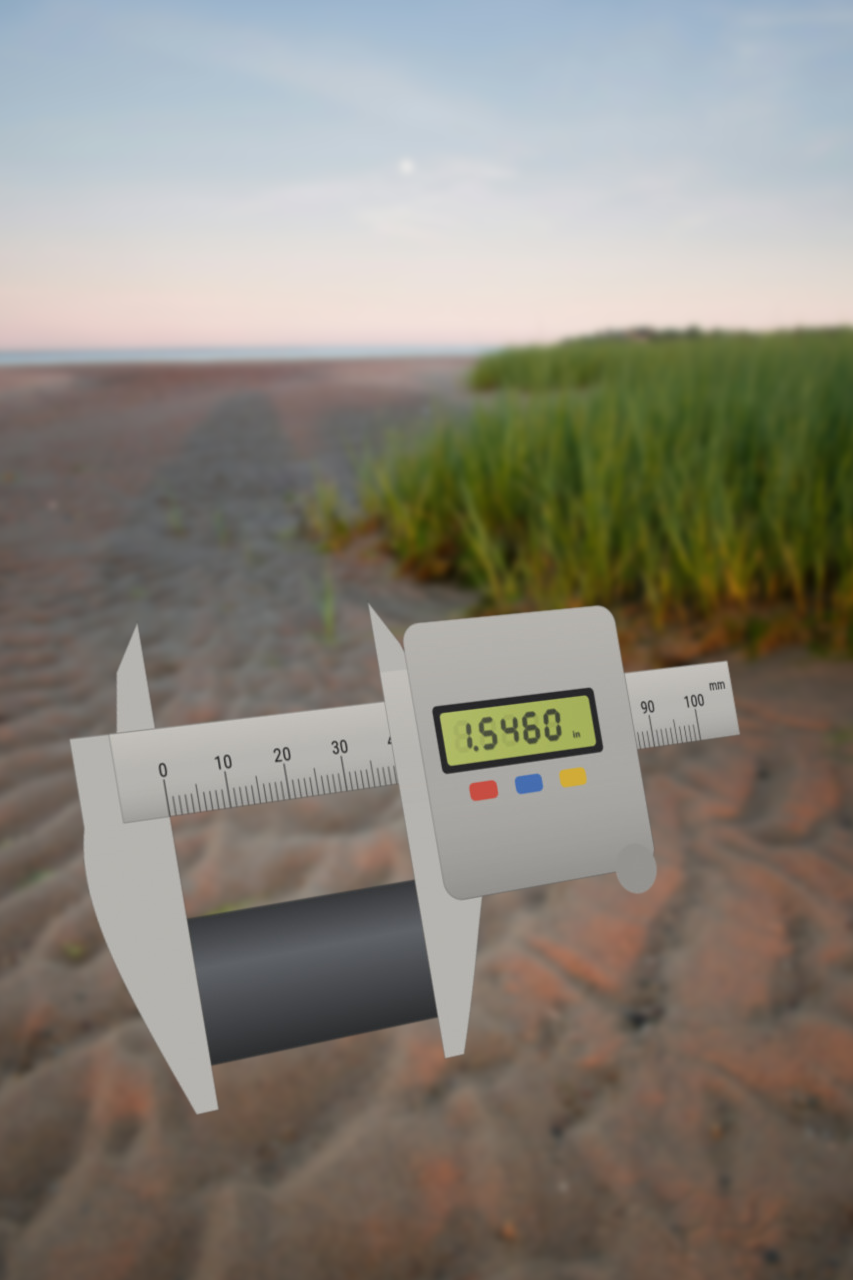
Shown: 1.5460 in
